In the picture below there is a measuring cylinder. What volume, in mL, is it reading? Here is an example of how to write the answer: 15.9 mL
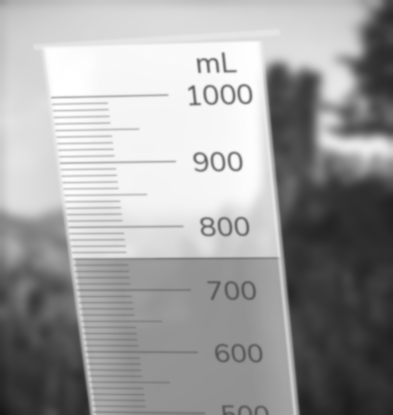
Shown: 750 mL
